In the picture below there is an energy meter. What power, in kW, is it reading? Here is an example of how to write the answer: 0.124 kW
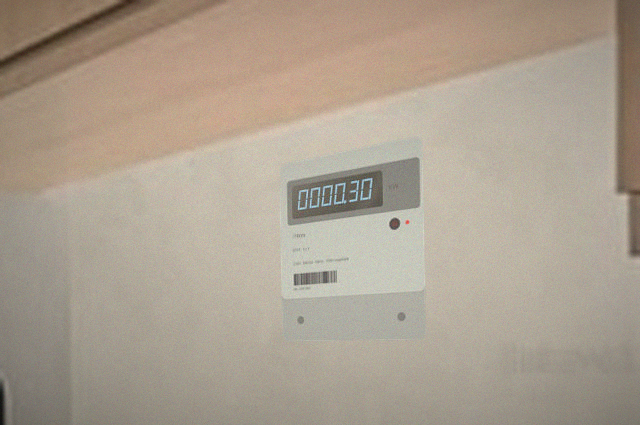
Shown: 0.30 kW
